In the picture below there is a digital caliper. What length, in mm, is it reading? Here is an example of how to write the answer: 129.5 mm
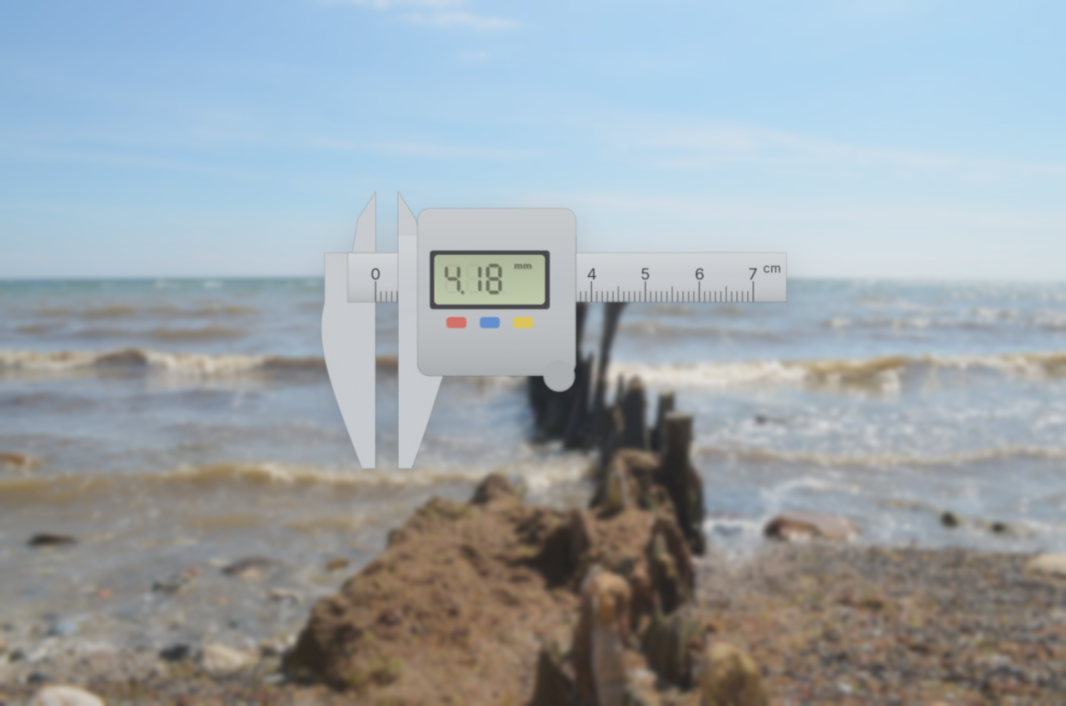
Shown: 4.18 mm
